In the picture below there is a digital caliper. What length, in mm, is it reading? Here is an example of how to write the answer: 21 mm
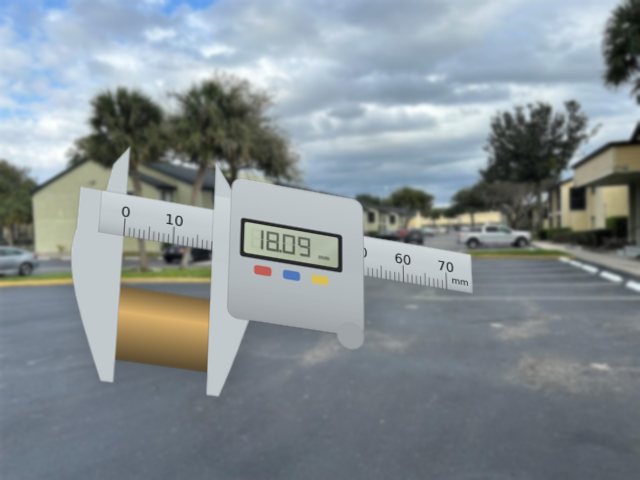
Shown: 18.09 mm
